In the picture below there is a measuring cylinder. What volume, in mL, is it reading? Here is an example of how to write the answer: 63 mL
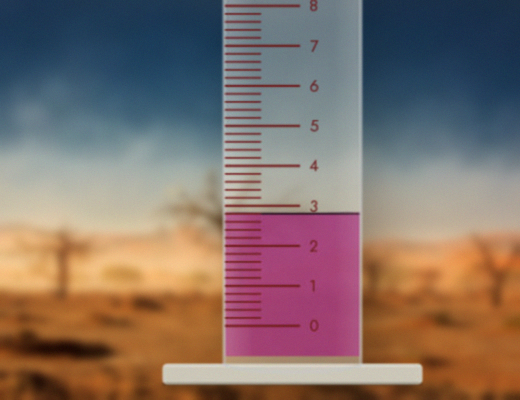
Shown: 2.8 mL
